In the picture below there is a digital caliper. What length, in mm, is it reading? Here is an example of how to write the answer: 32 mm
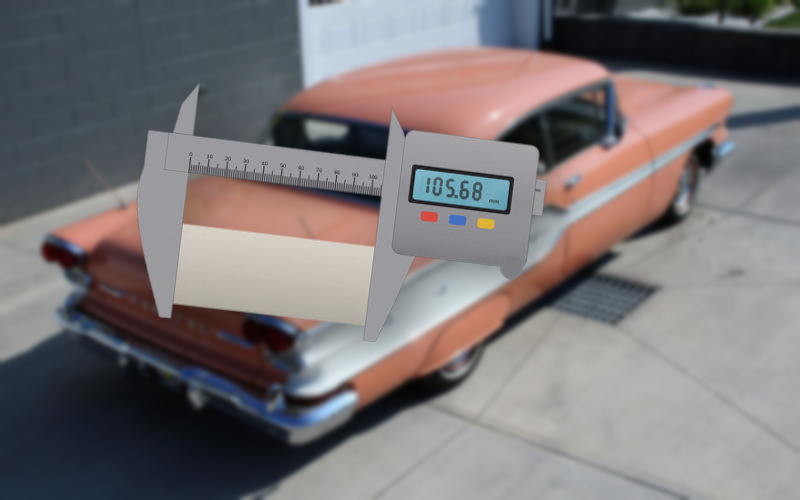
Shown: 105.68 mm
